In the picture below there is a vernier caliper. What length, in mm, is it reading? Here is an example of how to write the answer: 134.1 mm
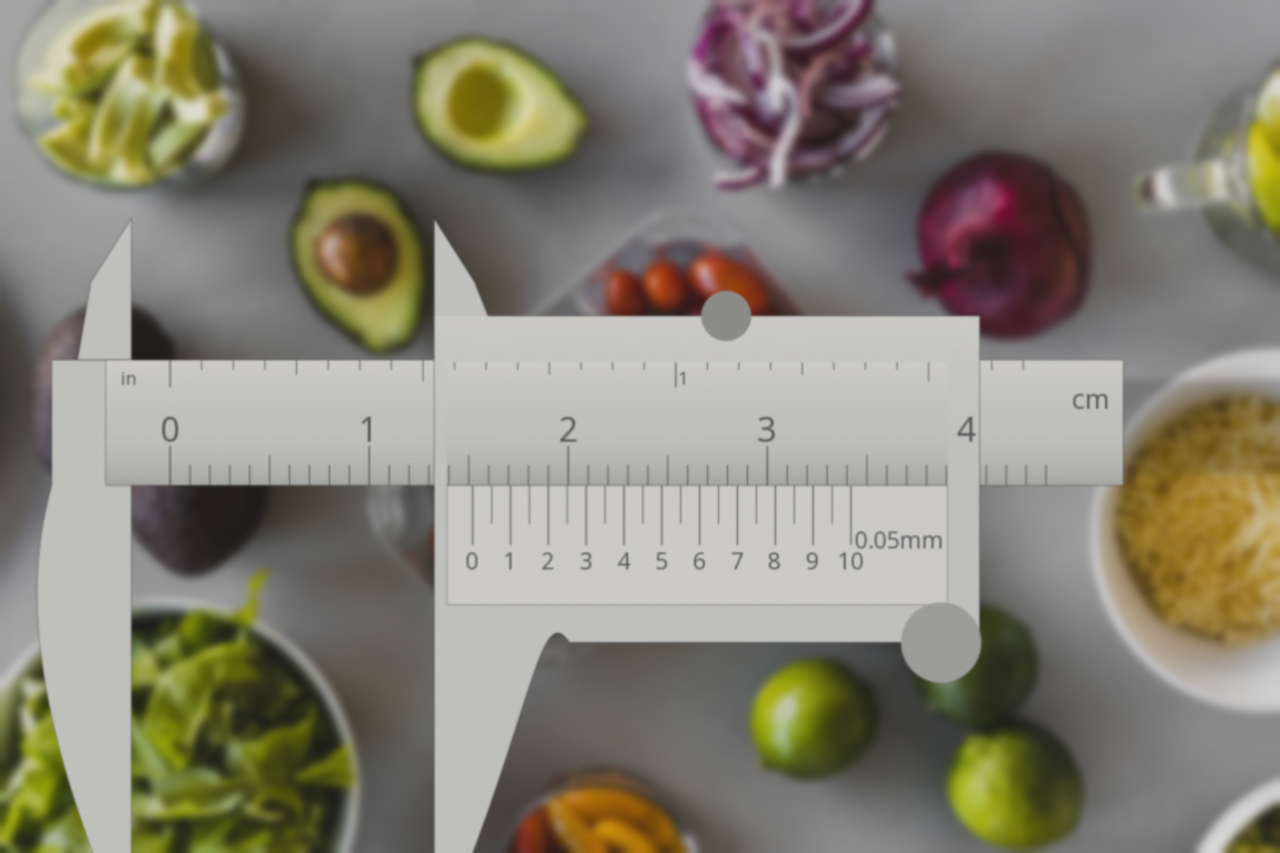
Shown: 15.2 mm
